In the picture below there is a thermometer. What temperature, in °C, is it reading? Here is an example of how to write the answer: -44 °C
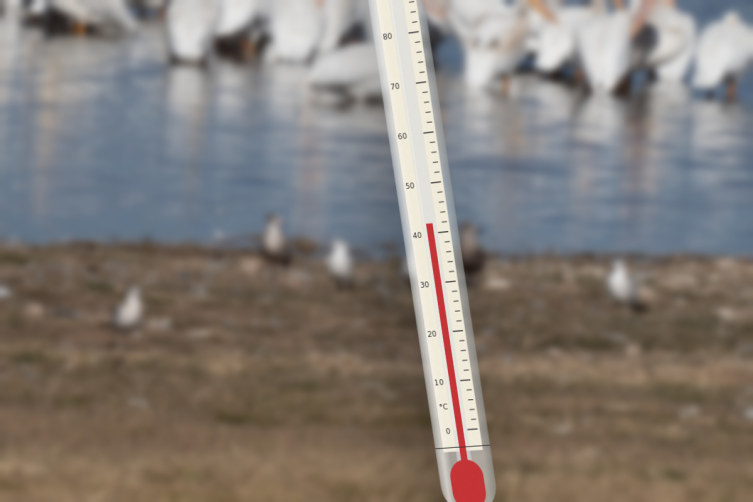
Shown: 42 °C
